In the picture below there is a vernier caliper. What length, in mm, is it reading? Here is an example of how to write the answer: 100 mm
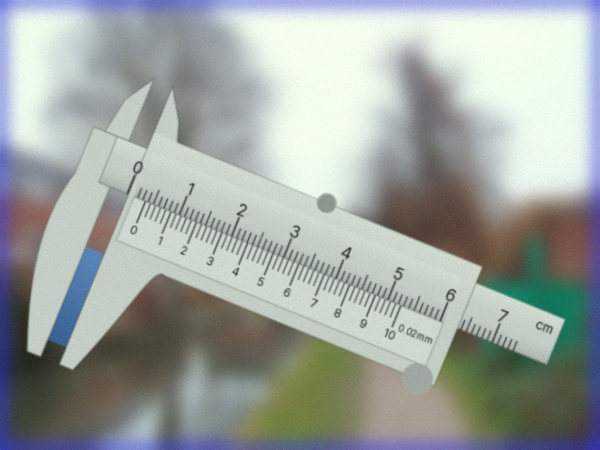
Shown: 3.5 mm
